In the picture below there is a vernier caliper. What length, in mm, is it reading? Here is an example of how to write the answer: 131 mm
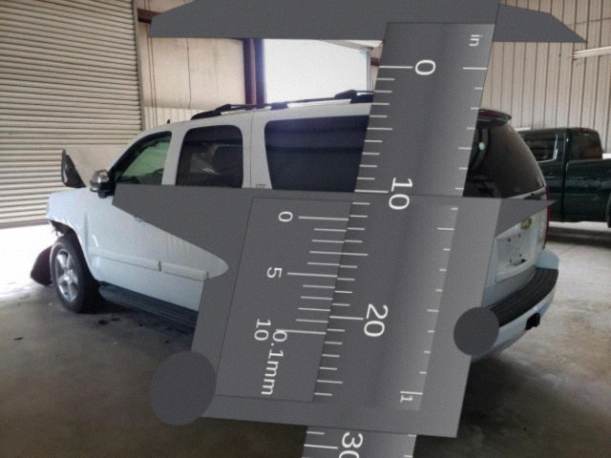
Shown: 12.3 mm
